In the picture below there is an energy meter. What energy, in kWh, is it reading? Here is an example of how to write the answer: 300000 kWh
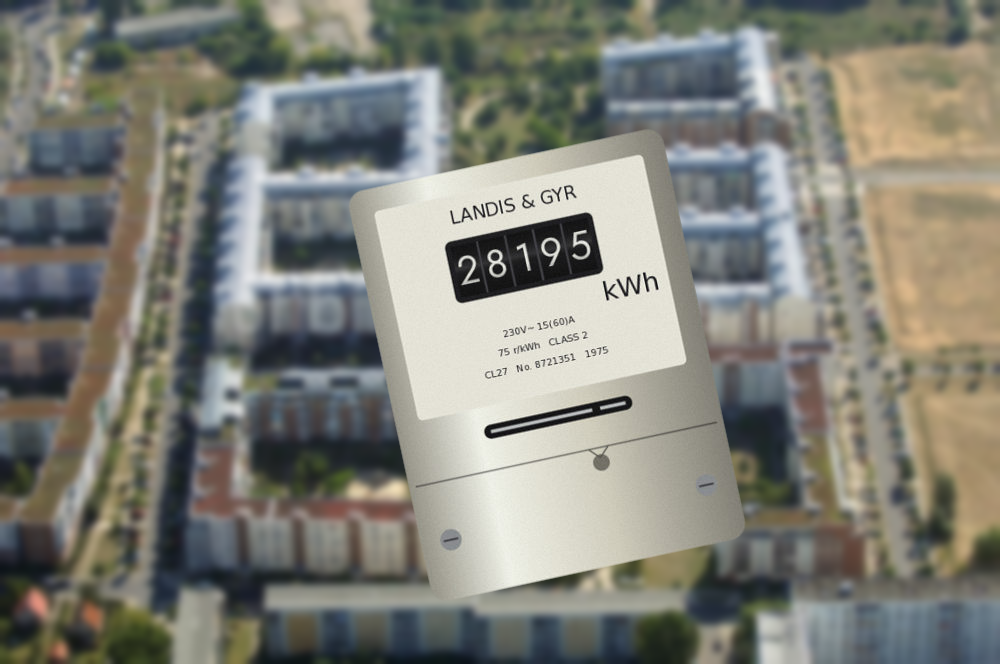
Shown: 28195 kWh
